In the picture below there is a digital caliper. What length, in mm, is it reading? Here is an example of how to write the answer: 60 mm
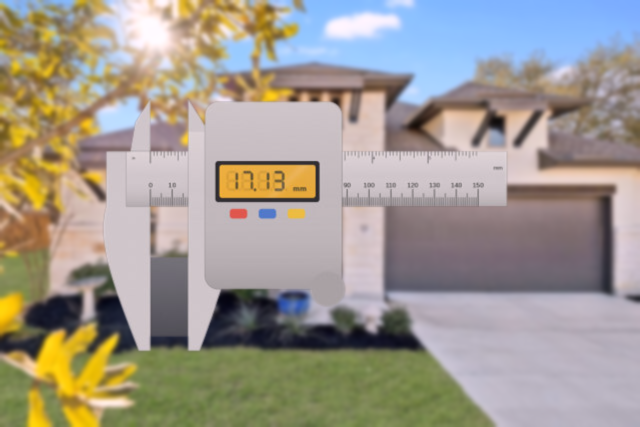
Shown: 17.13 mm
